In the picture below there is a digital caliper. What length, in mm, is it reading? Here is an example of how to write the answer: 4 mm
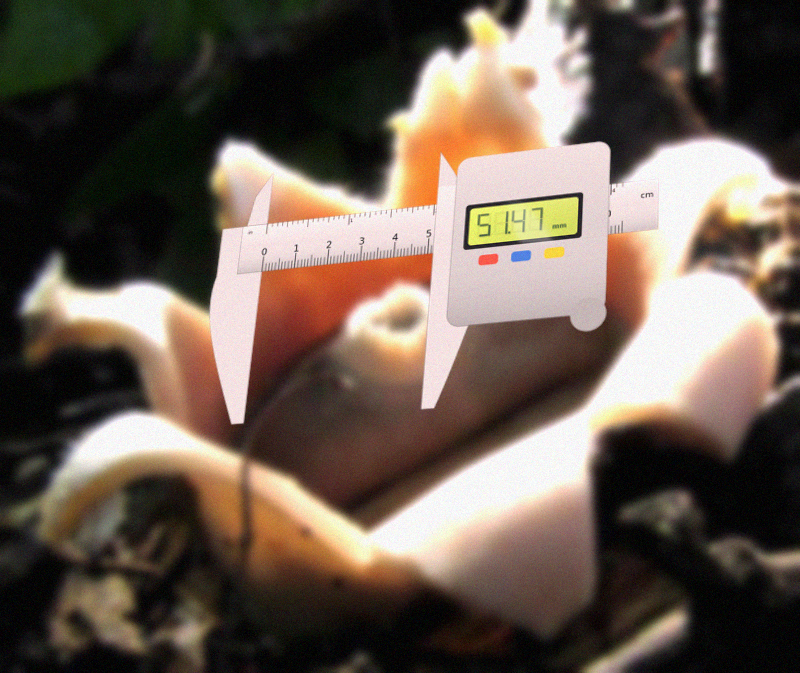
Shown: 51.47 mm
